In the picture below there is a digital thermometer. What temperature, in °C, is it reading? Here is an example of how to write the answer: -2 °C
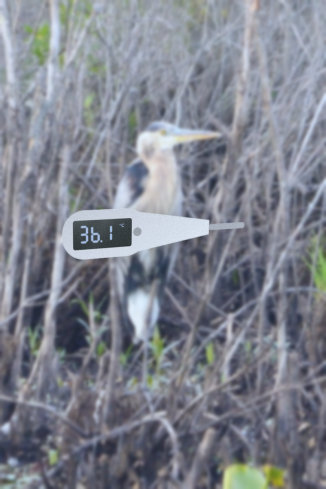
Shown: 36.1 °C
